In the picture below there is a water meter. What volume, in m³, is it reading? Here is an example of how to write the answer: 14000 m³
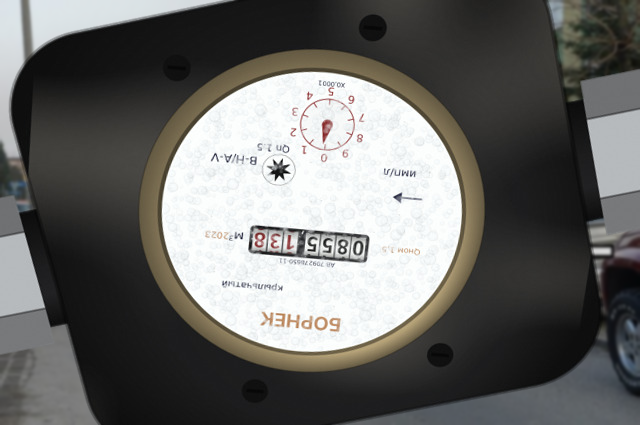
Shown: 855.1380 m³
